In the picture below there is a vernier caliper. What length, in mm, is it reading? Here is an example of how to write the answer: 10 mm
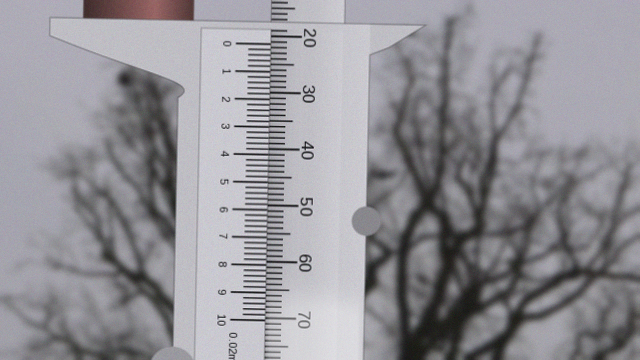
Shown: 21.4 mm
